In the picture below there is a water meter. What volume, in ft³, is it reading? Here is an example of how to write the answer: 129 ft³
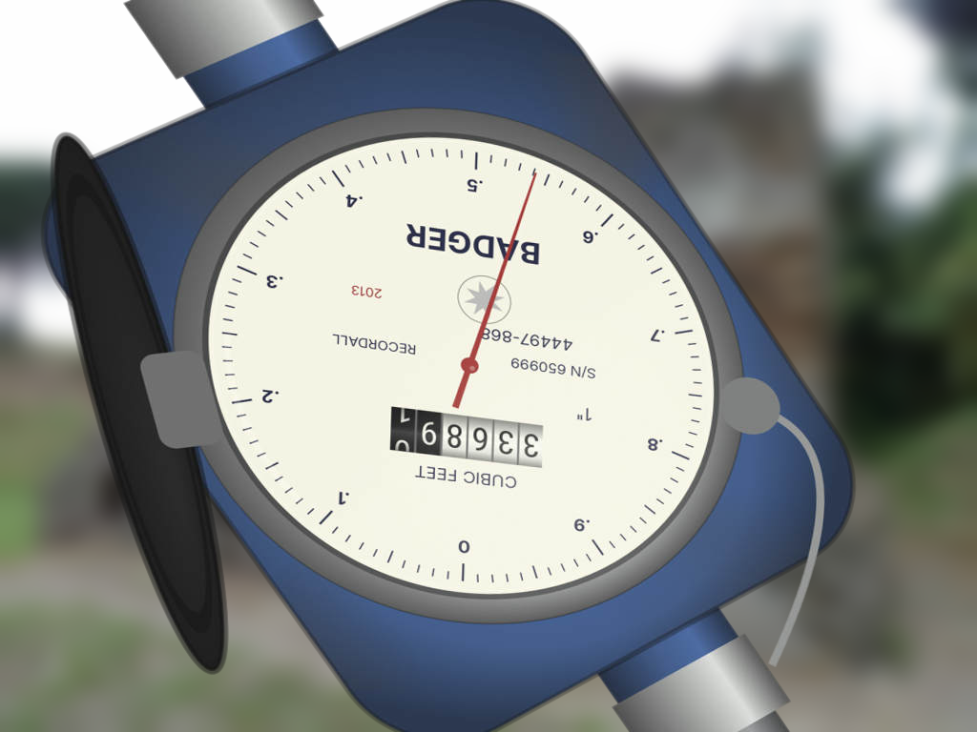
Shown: 336890.54 ft³
